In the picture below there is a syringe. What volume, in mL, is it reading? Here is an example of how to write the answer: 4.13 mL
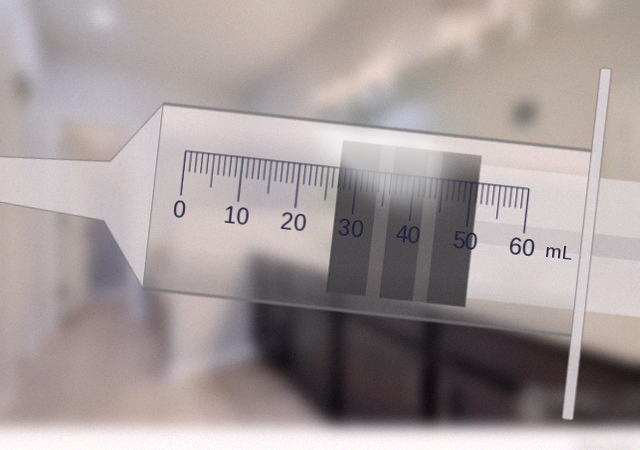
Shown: 27 mL
